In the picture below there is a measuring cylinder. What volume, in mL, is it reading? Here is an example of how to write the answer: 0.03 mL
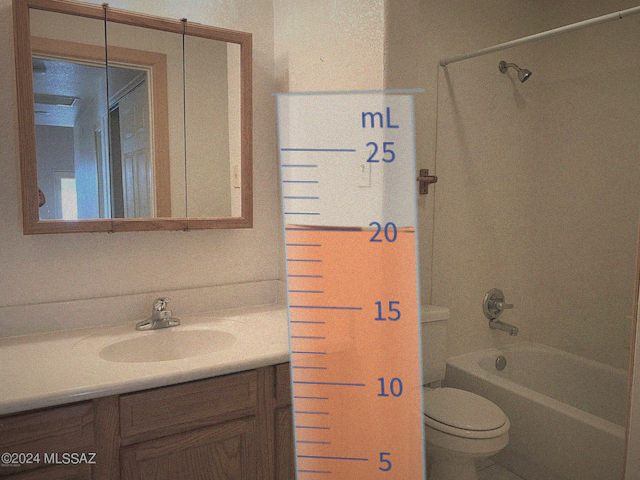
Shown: 20 mL
